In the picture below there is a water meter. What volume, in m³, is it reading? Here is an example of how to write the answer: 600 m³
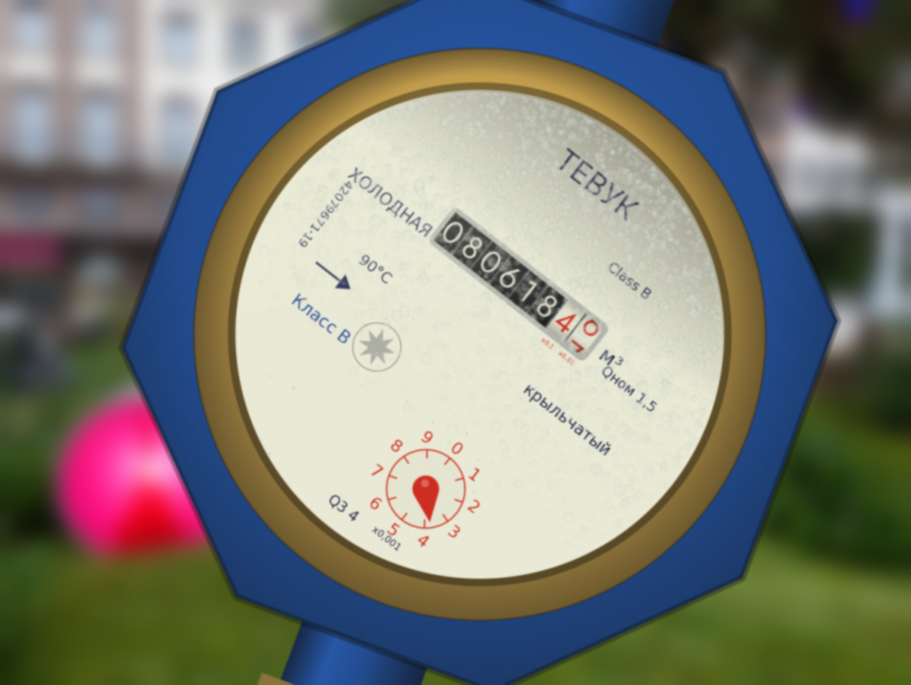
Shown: 80618.463 m³
